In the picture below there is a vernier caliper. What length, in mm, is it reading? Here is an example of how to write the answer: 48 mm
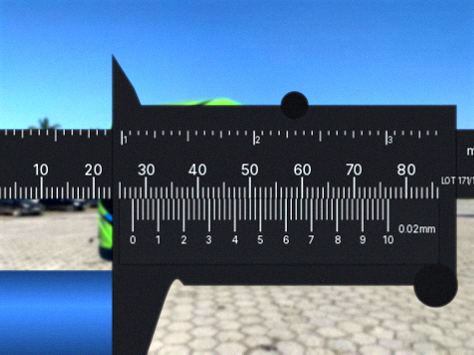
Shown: 27.5 mm
